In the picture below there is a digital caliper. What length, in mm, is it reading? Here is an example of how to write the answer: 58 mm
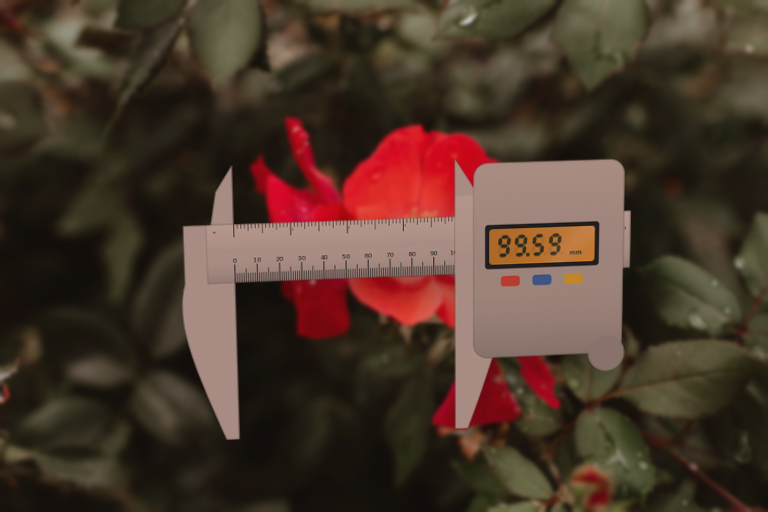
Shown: 99.59 mm
